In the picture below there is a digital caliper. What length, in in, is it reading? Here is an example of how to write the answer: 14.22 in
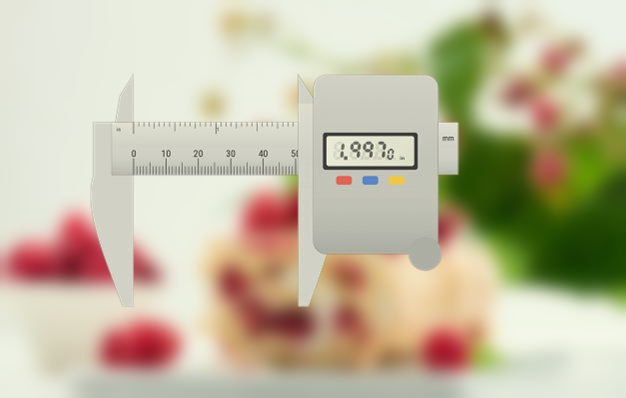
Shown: 1.9970 in
